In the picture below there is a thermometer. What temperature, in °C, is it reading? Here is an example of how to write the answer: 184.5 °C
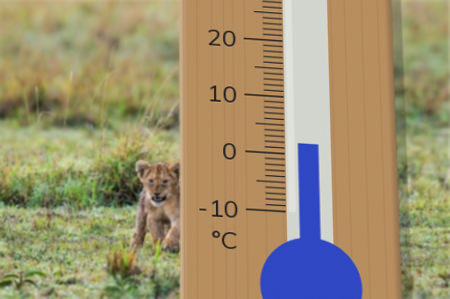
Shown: 2 °C
